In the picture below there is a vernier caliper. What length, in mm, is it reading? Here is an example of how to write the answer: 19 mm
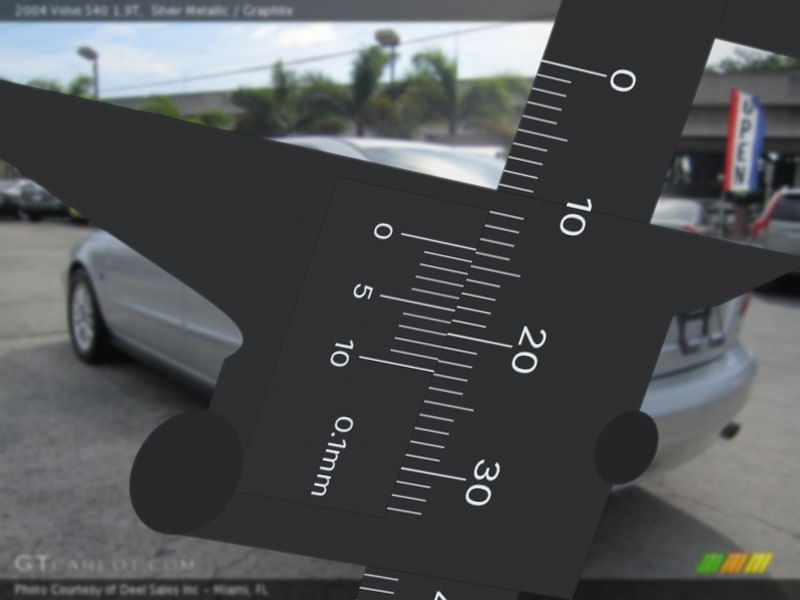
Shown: 13.8 mm
